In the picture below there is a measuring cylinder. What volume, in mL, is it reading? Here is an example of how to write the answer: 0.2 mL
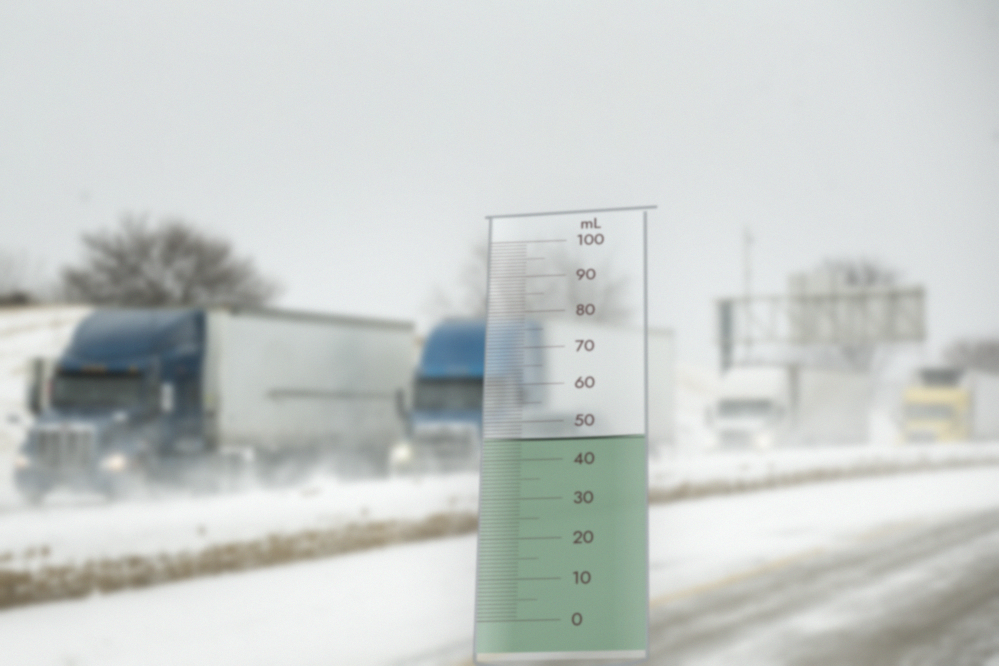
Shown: 45 mL
